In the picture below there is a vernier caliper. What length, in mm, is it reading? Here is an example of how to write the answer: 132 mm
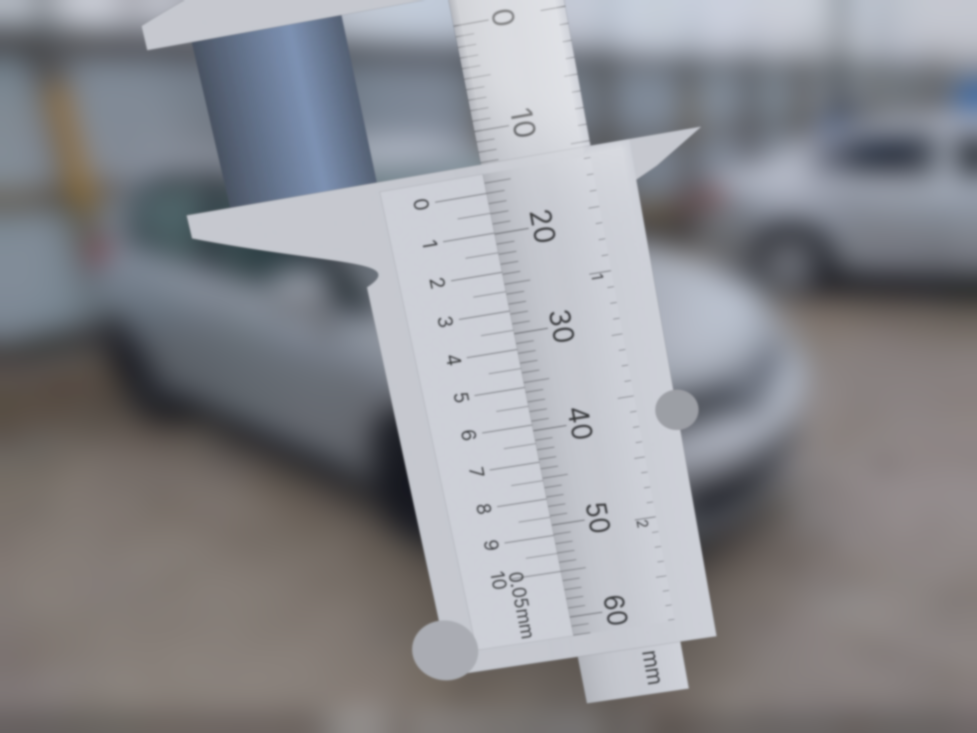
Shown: 16.0 mm
